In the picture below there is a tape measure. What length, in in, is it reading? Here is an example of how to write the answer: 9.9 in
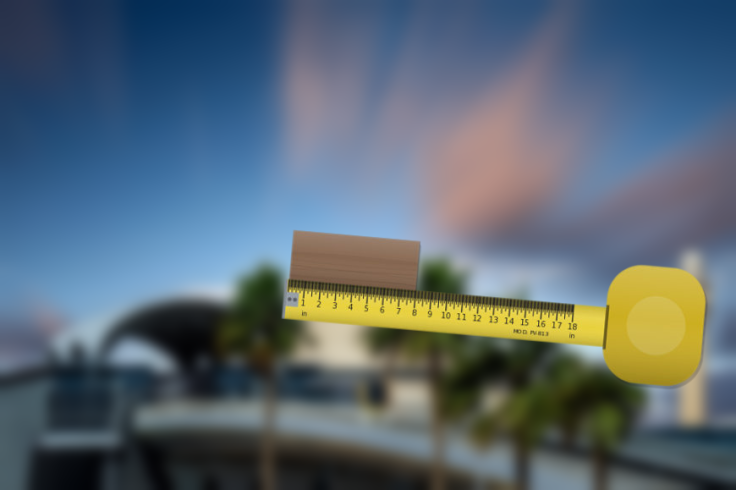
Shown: 8 in
